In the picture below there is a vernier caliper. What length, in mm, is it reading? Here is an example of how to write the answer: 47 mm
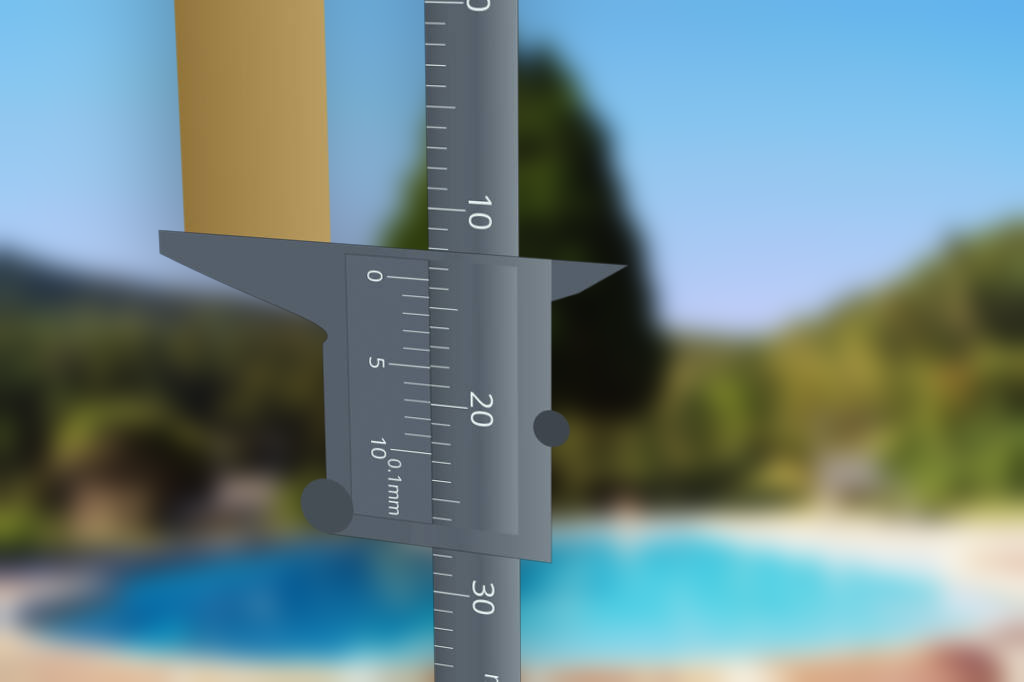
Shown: 13.6 mm
